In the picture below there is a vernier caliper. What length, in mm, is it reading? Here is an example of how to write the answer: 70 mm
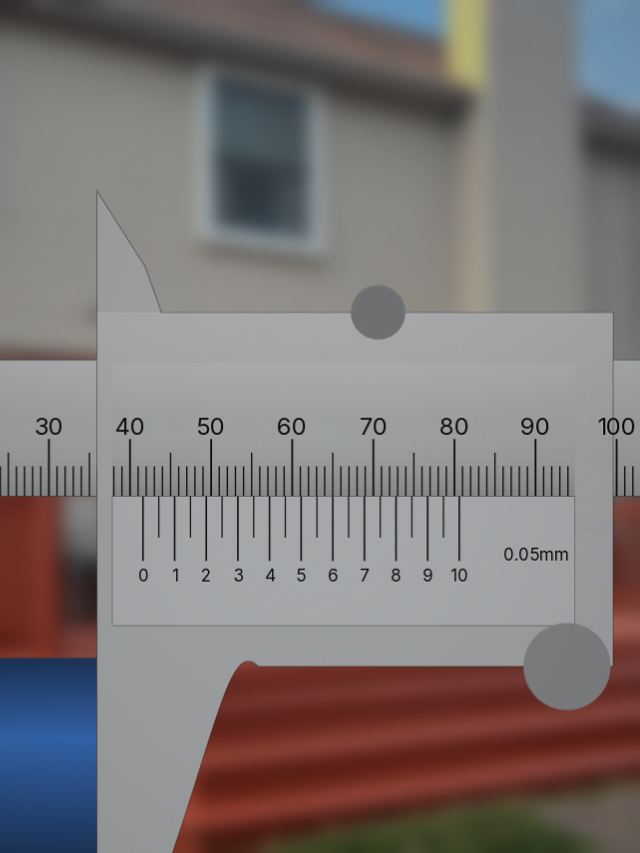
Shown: 41.6 mm
